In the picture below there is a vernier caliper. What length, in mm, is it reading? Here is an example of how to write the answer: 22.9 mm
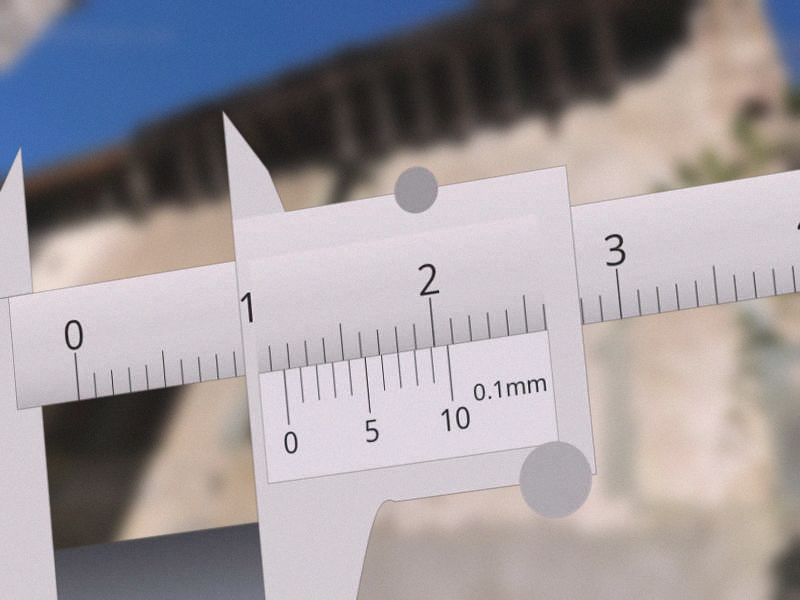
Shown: 11.7 mm
